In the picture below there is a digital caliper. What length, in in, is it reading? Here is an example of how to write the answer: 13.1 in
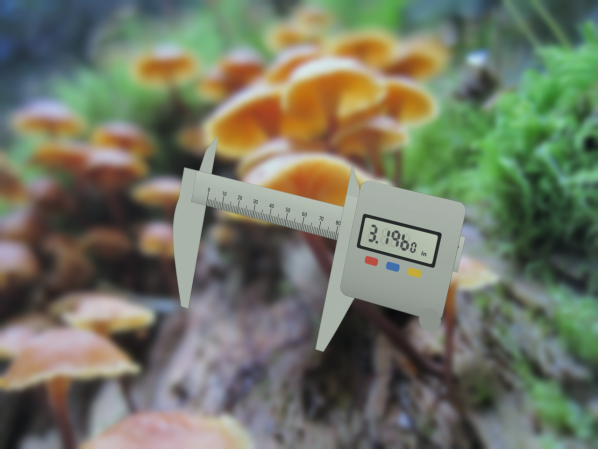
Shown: 3.1960 in
